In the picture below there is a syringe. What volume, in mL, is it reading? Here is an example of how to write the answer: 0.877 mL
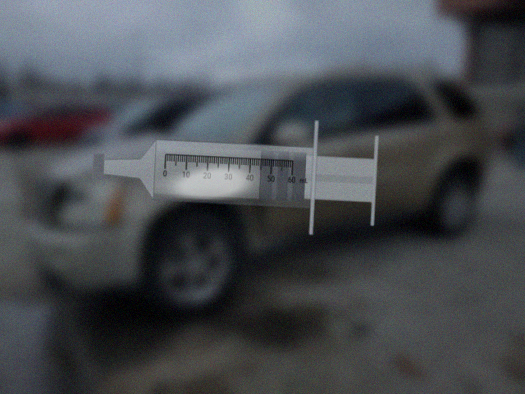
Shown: 45 mL
